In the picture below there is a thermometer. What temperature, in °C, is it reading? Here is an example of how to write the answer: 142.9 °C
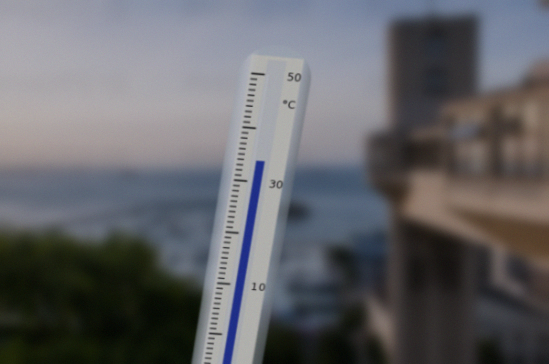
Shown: 34 °C
